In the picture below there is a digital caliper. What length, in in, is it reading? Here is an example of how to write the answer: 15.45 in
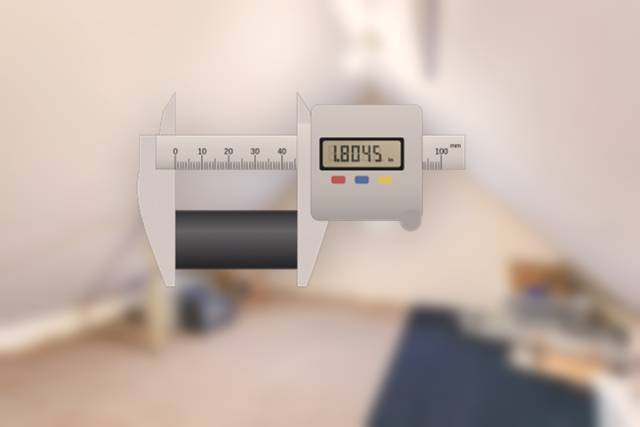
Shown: 1.8045 in
